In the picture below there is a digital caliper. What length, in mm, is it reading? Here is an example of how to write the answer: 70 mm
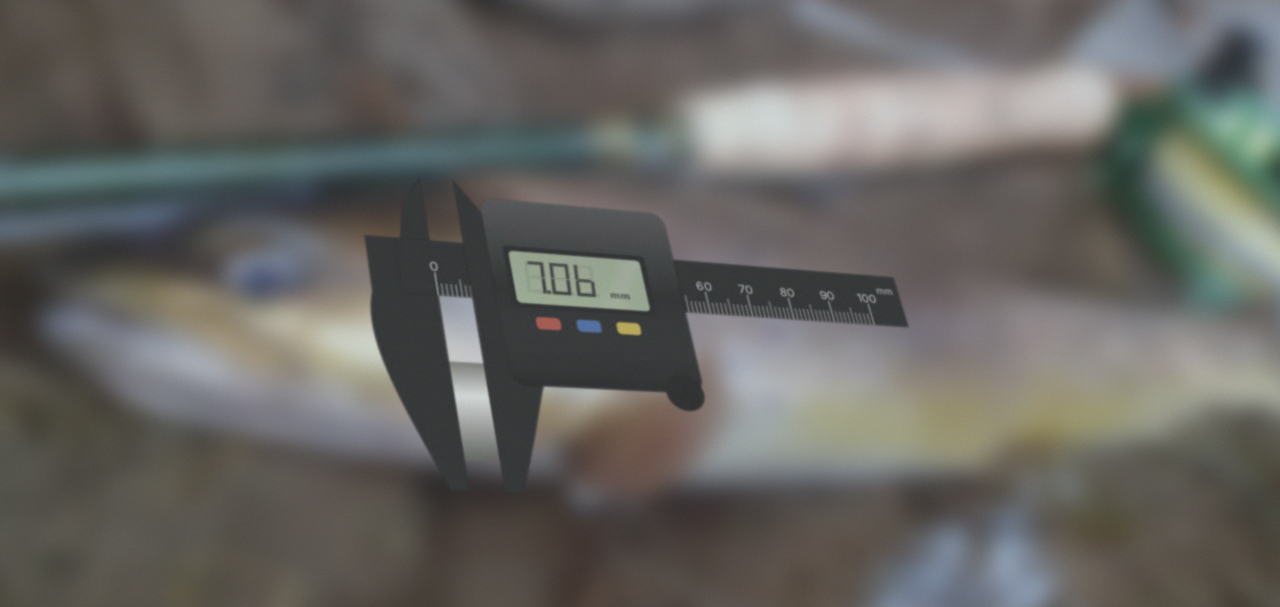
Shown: 7.06 mm
